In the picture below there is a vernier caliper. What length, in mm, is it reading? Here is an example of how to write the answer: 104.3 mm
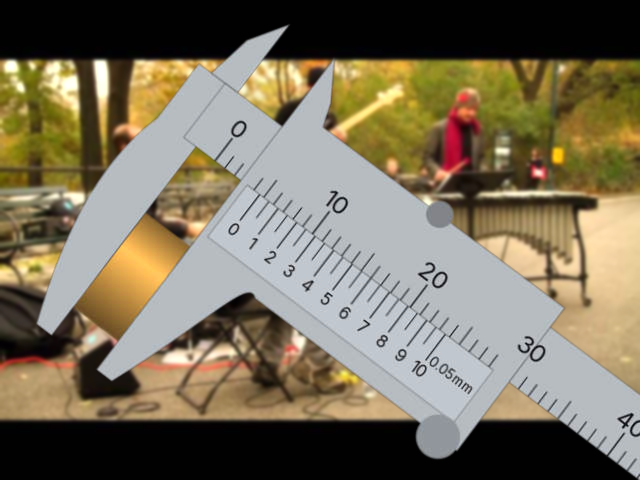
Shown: 4.6 mm
